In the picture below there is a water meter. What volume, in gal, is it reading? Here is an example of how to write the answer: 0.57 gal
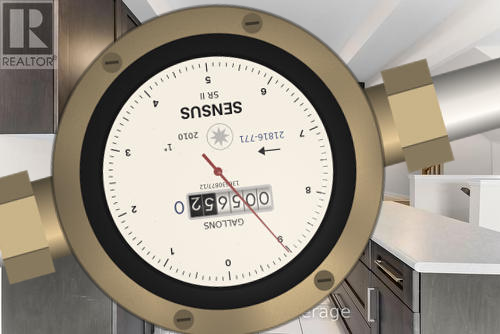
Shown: 56519.0 gal
